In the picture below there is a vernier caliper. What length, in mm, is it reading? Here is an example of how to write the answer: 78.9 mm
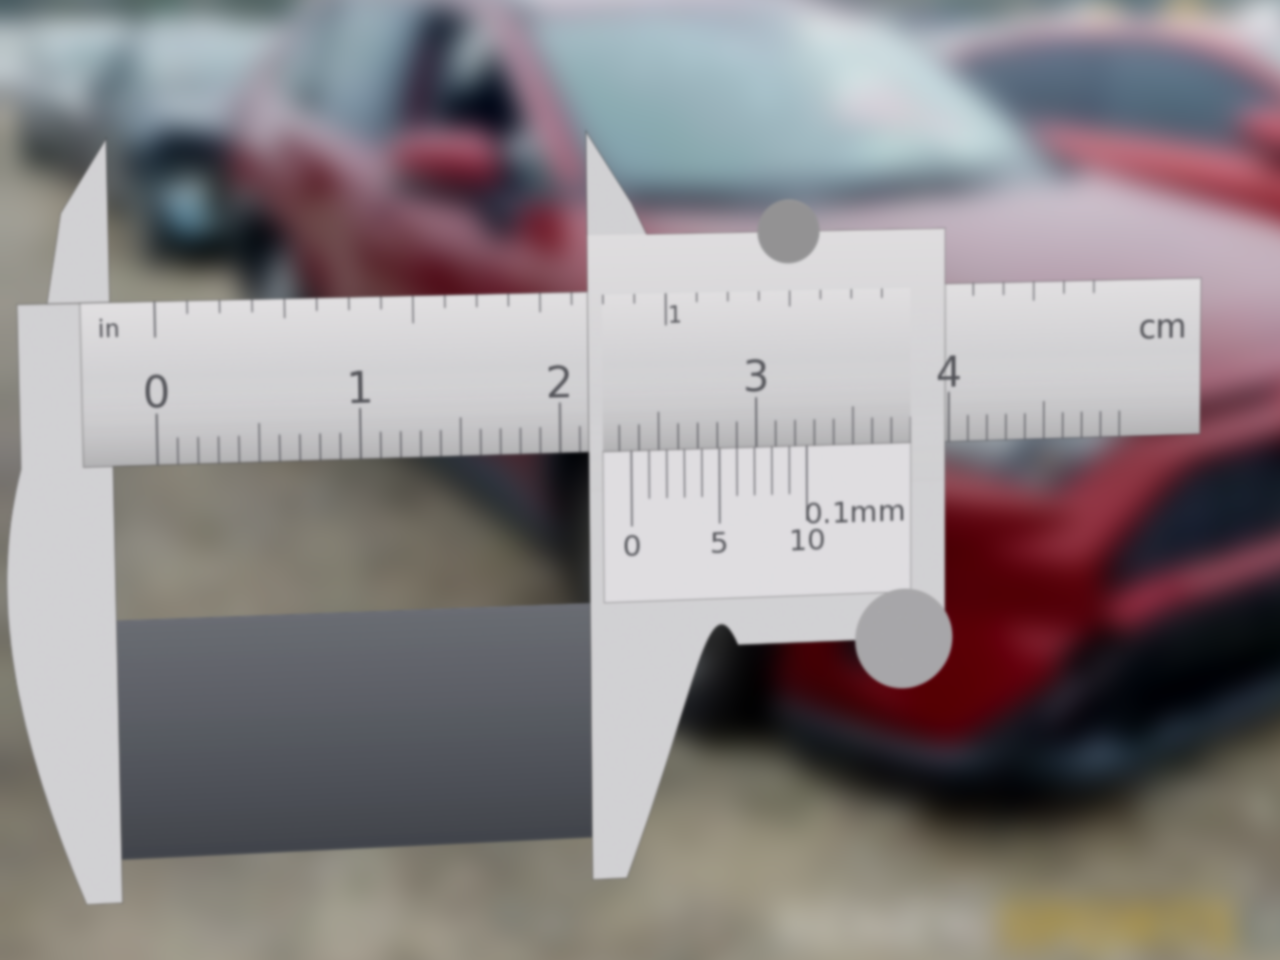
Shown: 23.6 mm
